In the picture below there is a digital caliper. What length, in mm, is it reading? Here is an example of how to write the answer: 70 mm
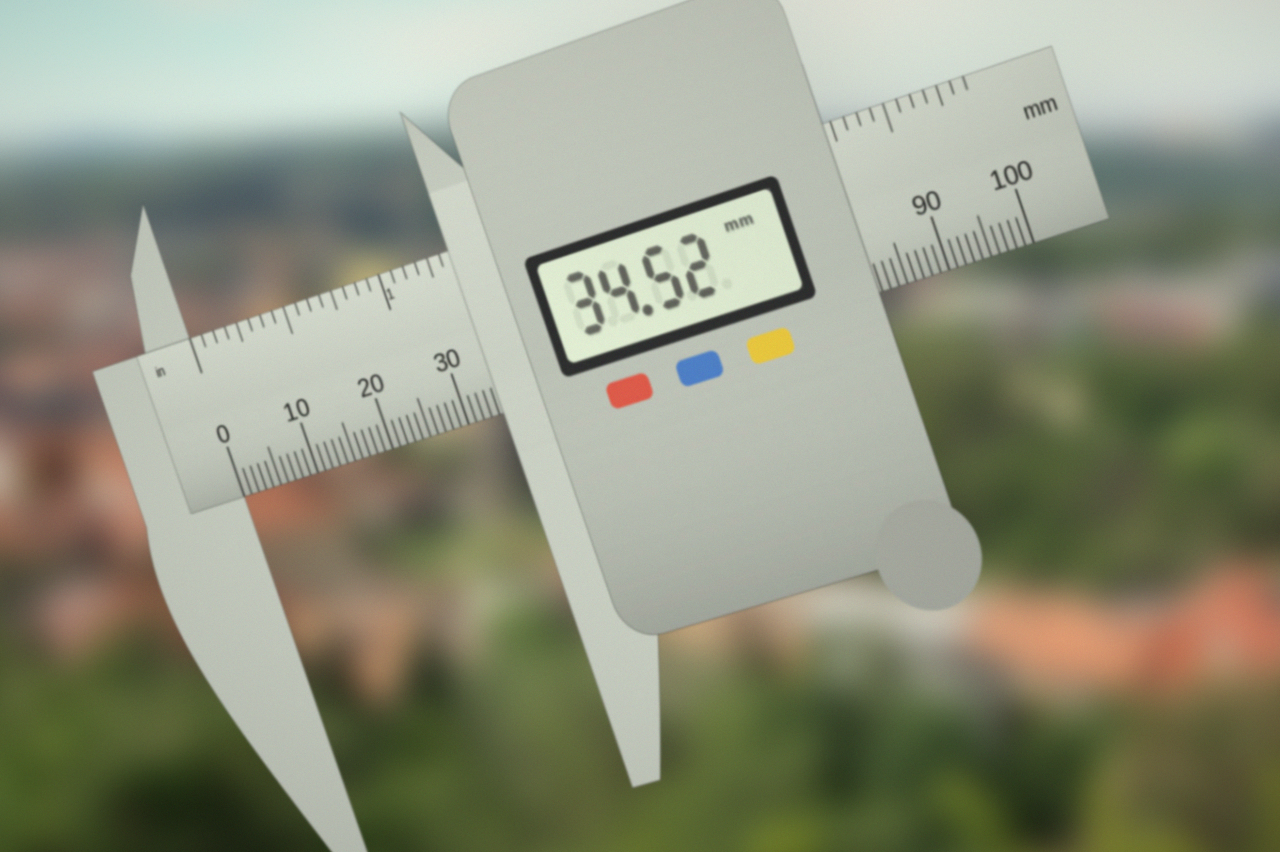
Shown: 34.52 mm
